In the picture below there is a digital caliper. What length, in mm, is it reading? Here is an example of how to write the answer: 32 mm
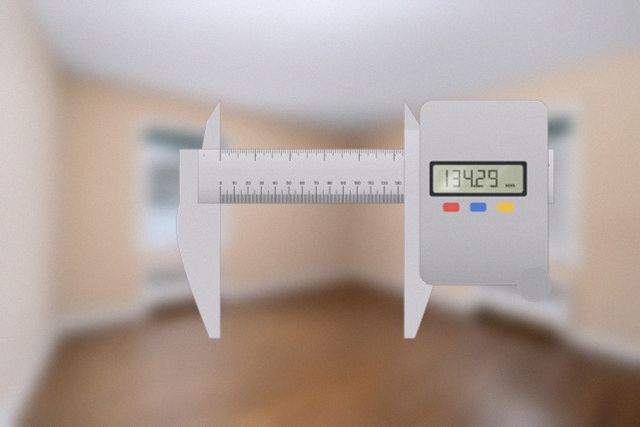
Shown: 134.29 mm
